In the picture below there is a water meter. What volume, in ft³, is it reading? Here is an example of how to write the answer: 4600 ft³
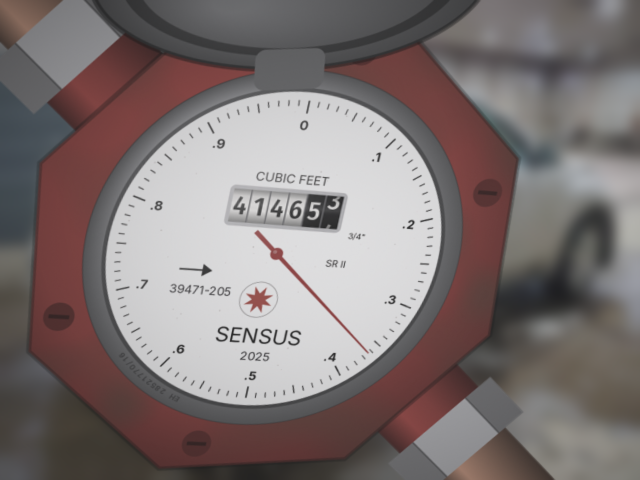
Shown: 414653.36 ft³
